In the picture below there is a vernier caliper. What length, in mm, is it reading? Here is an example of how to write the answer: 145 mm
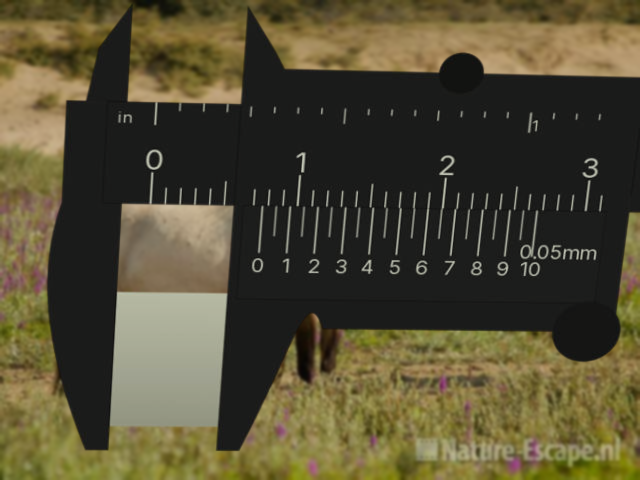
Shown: 7.6 mm
